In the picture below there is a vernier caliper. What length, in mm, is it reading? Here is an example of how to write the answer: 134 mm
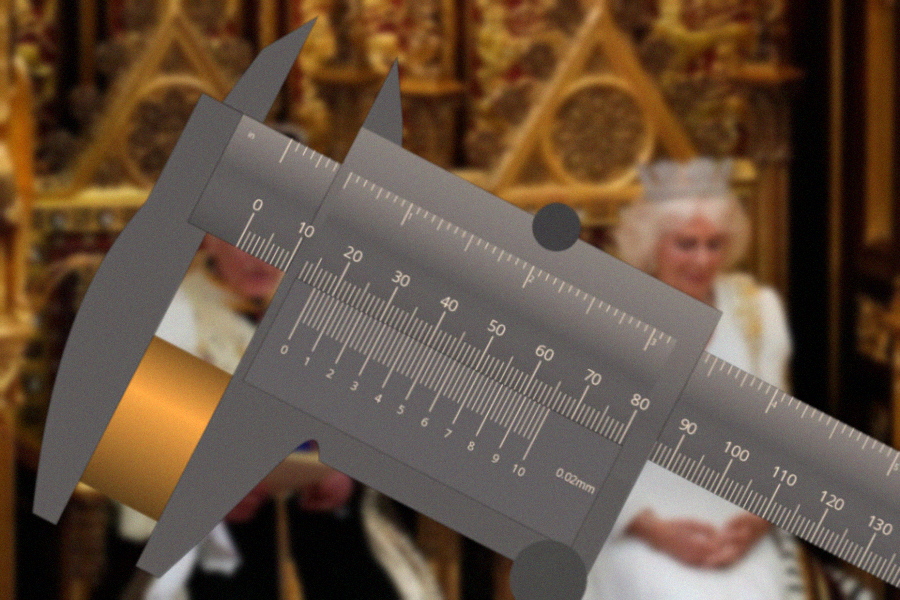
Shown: 16.5 mm
